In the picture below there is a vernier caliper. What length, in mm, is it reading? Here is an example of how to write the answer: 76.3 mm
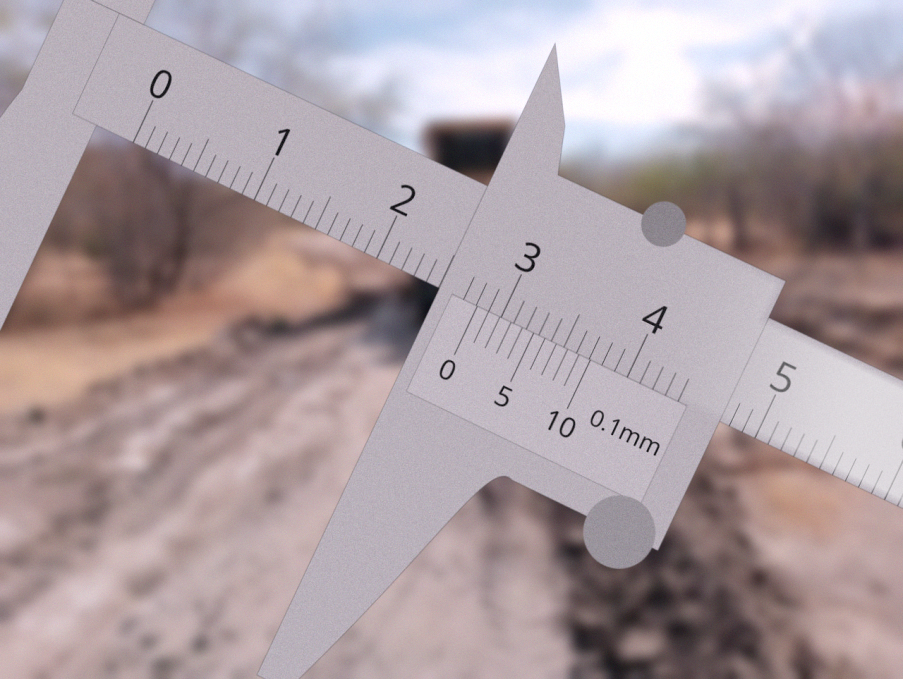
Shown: 28.1 mm
